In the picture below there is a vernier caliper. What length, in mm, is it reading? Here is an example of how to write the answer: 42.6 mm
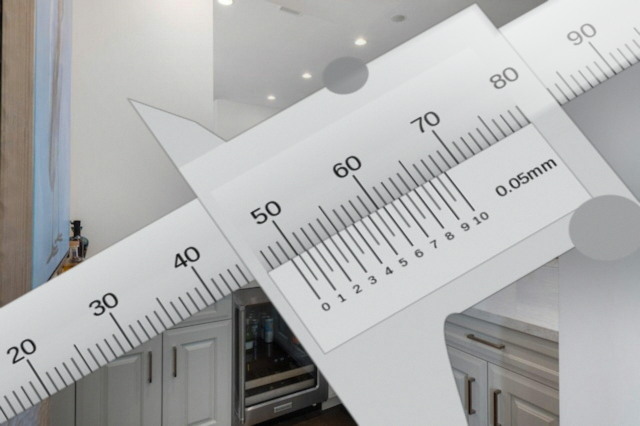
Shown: 49.2 mm
